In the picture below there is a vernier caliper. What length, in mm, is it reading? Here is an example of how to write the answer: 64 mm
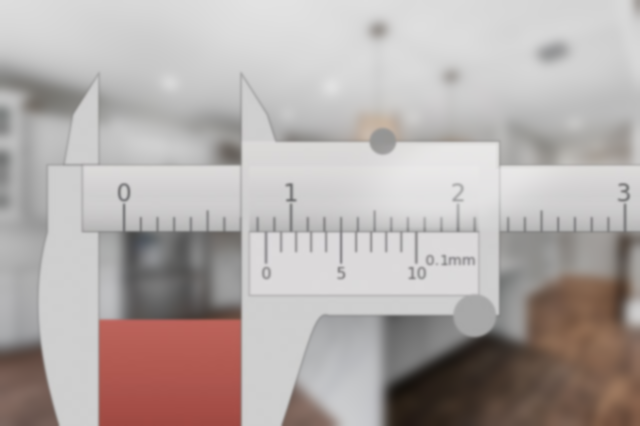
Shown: 8.5 mm
